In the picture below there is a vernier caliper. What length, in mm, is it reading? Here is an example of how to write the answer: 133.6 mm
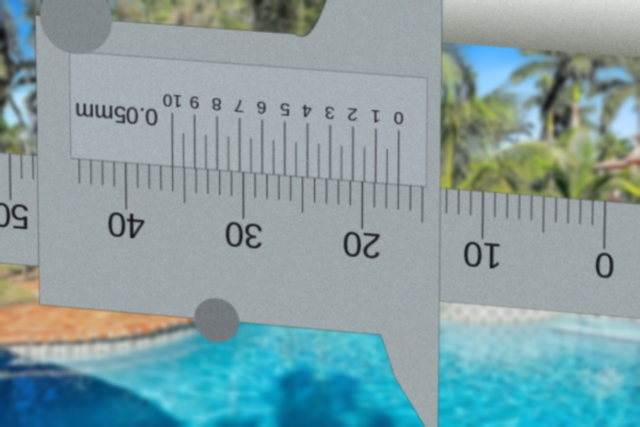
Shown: 17.0 mm
